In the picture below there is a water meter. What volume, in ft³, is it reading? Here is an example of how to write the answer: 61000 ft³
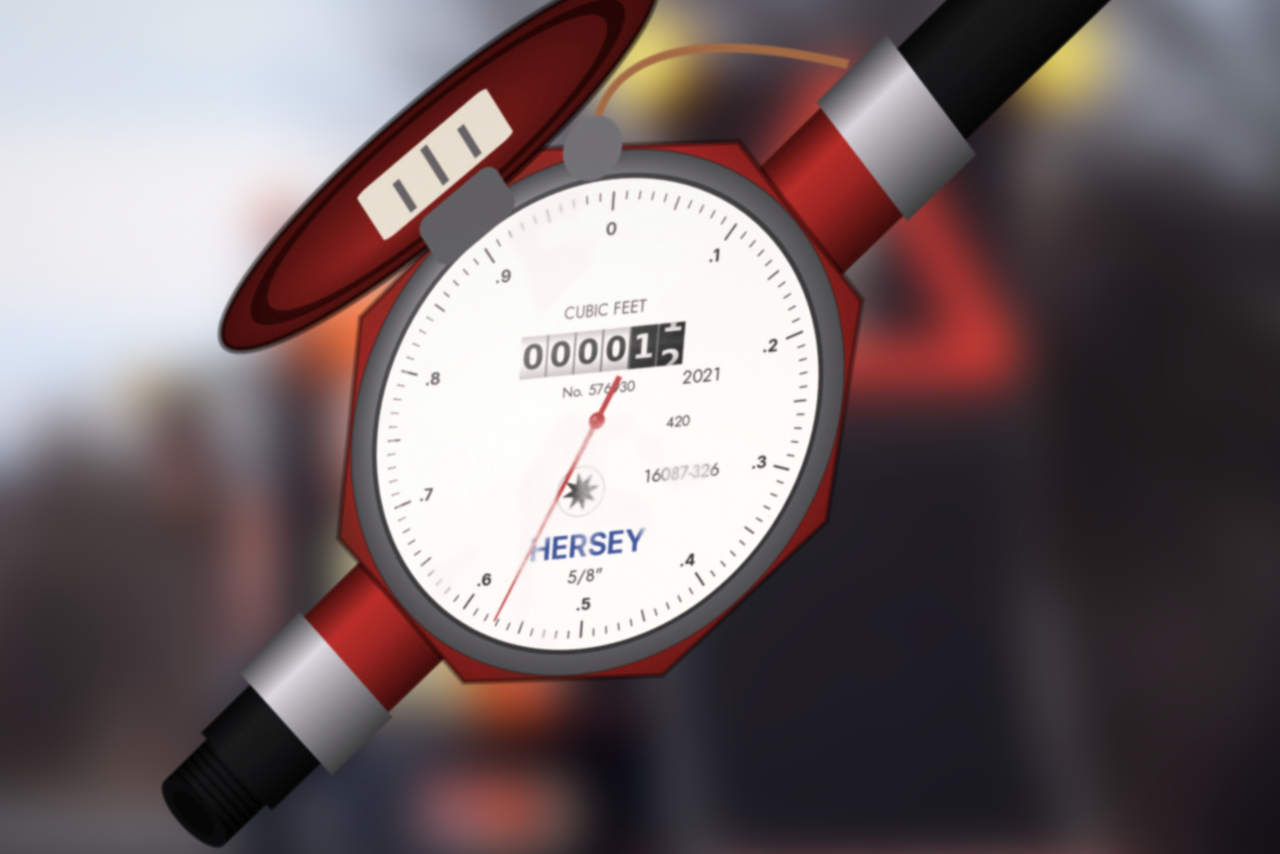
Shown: 11.57 ft³
